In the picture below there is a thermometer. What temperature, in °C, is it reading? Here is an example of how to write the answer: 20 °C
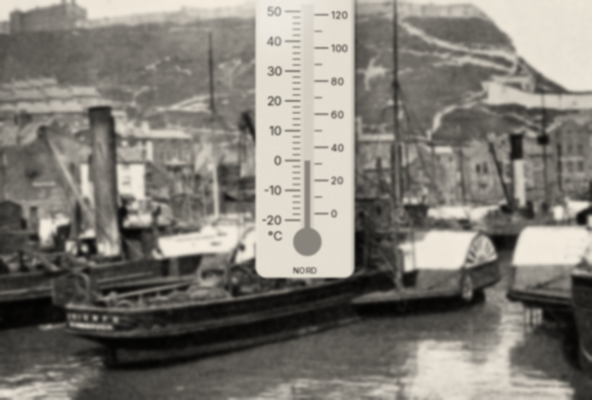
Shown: 0 °C
